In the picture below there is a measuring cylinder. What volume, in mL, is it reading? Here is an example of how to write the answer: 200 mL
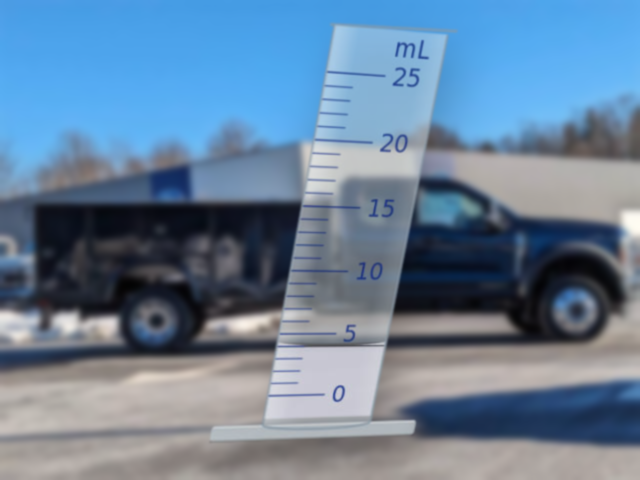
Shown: 4 mL
